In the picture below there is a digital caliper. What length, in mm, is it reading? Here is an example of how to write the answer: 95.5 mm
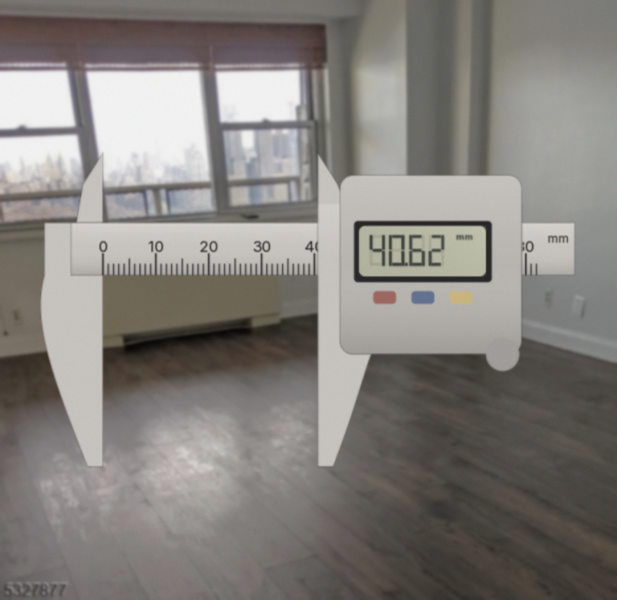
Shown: 40.62 mm
